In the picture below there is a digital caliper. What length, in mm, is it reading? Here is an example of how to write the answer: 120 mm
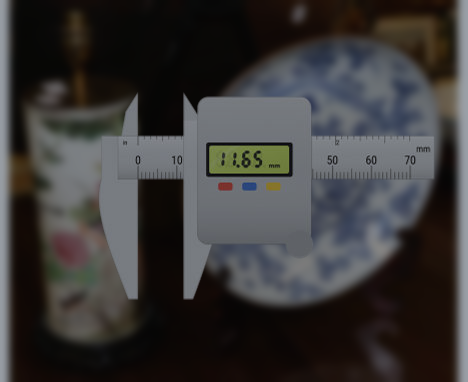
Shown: 11.65 mm
